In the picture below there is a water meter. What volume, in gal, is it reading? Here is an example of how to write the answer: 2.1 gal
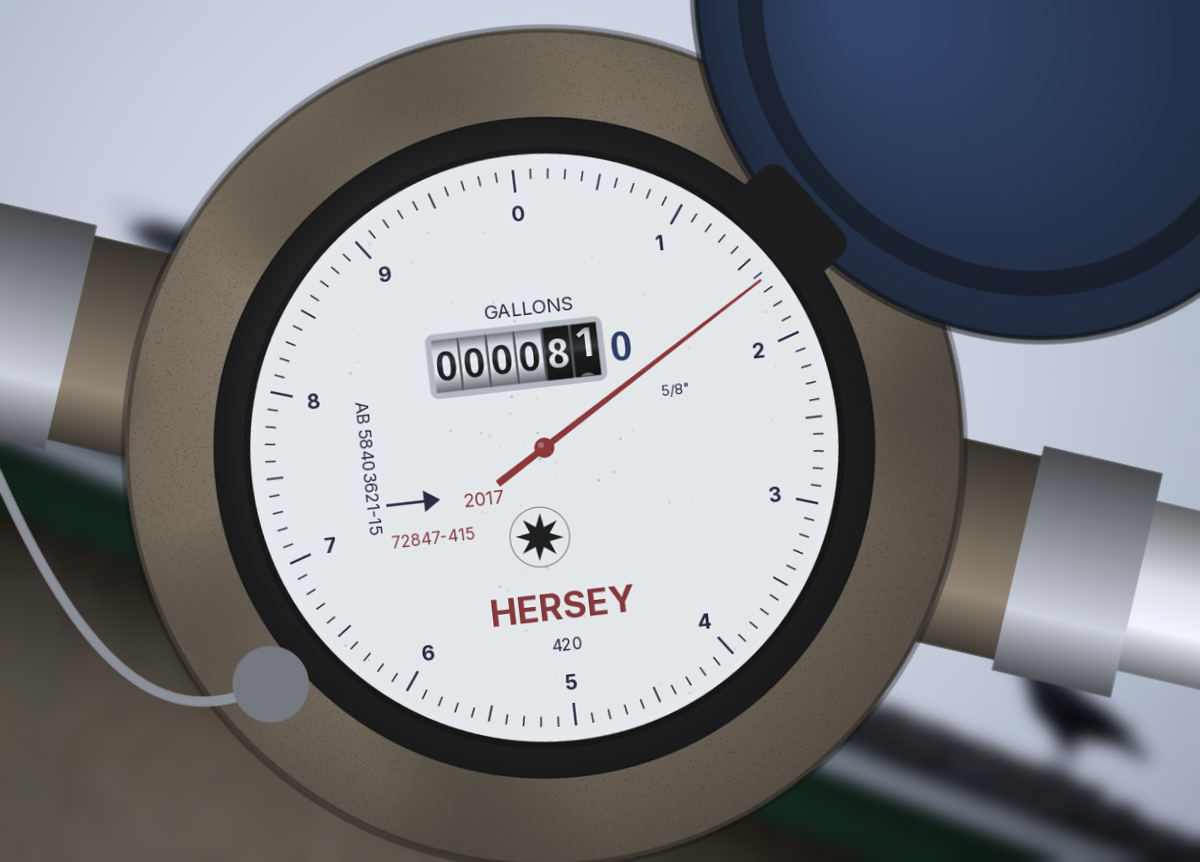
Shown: 811.6 gal
